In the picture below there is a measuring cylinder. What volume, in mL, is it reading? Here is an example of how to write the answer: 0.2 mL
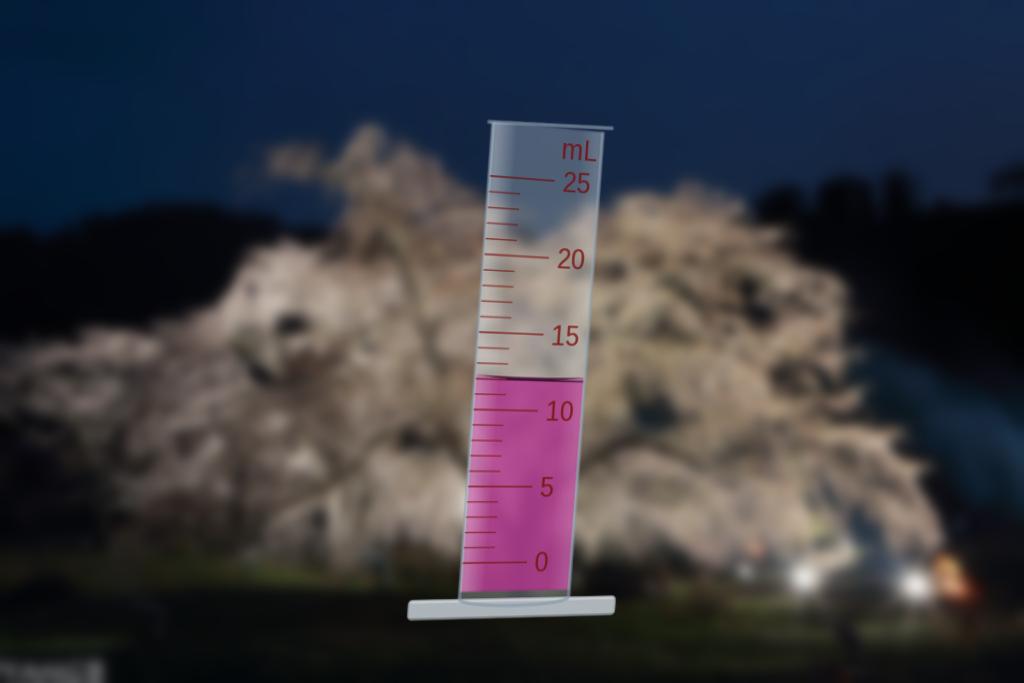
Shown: 12 mL
